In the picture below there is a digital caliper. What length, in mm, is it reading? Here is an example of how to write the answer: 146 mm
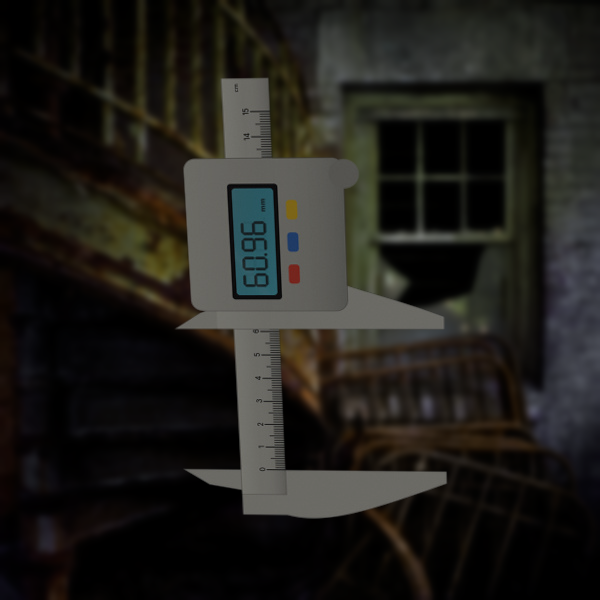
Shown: 60.96 mm
